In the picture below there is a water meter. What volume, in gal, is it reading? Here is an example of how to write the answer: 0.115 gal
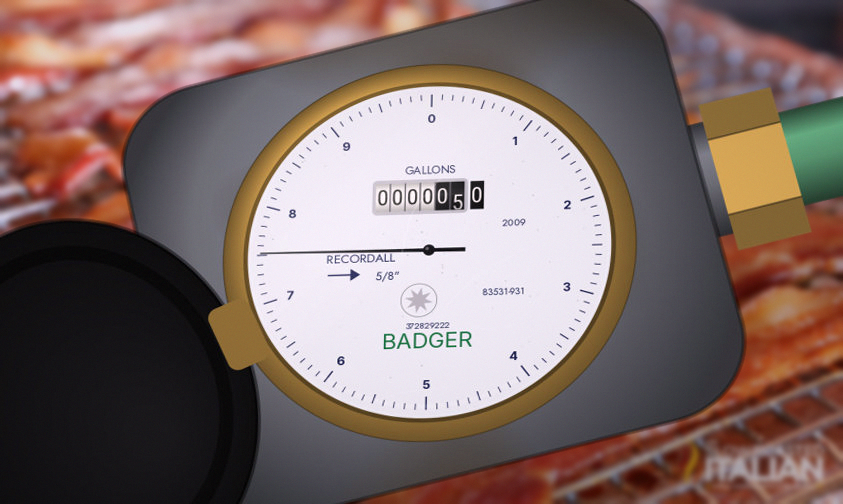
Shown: 47.5 gal
